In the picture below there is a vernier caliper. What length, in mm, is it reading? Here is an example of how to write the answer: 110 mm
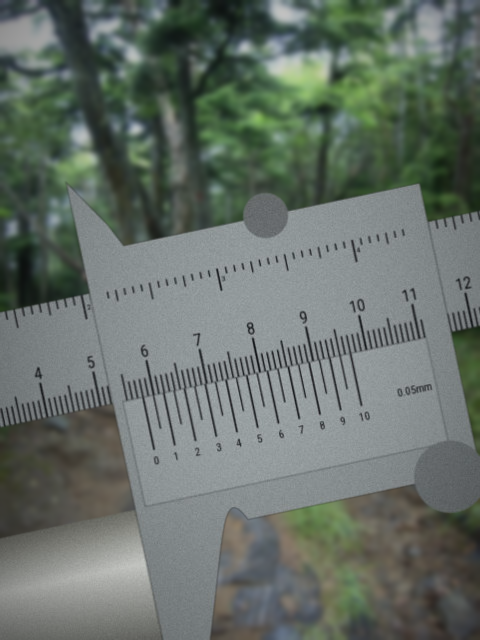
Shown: 58.0 mm
